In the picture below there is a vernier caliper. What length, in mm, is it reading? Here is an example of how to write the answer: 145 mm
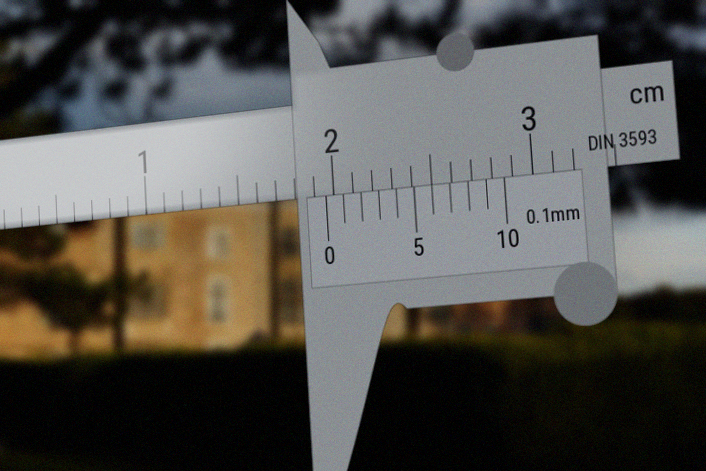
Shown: 19.6 mm
